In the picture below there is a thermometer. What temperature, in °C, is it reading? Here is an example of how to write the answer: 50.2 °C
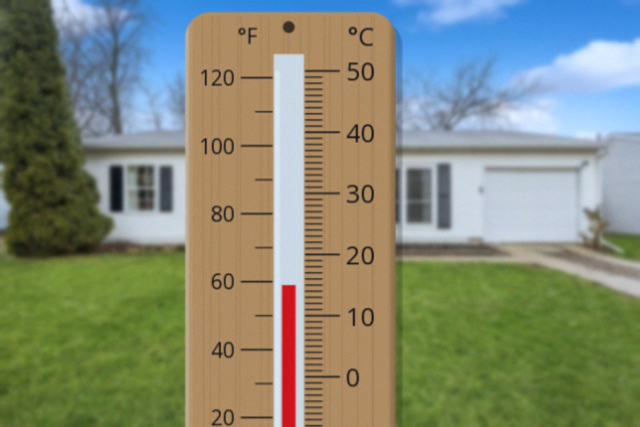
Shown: 15 °C
